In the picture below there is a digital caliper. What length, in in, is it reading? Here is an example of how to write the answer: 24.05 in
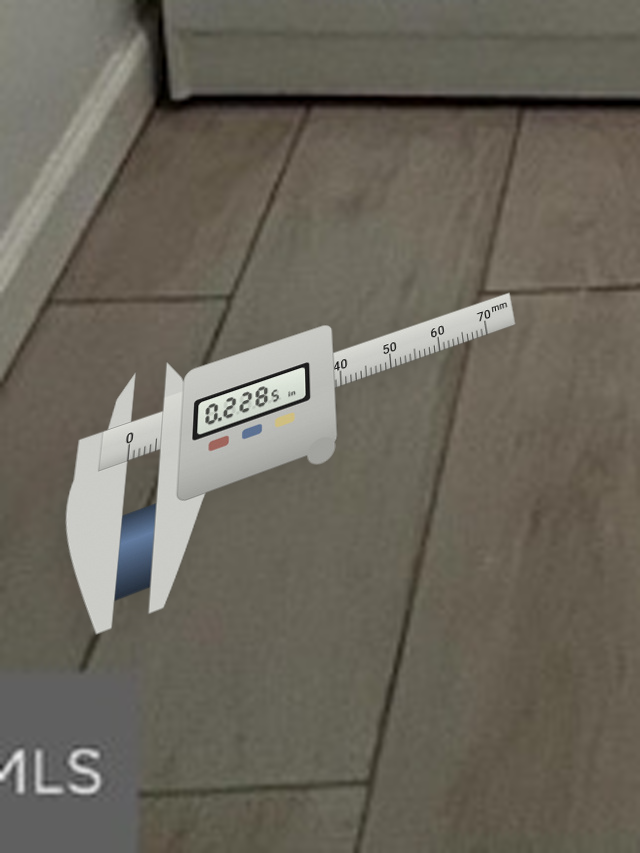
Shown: 0.2285 in
